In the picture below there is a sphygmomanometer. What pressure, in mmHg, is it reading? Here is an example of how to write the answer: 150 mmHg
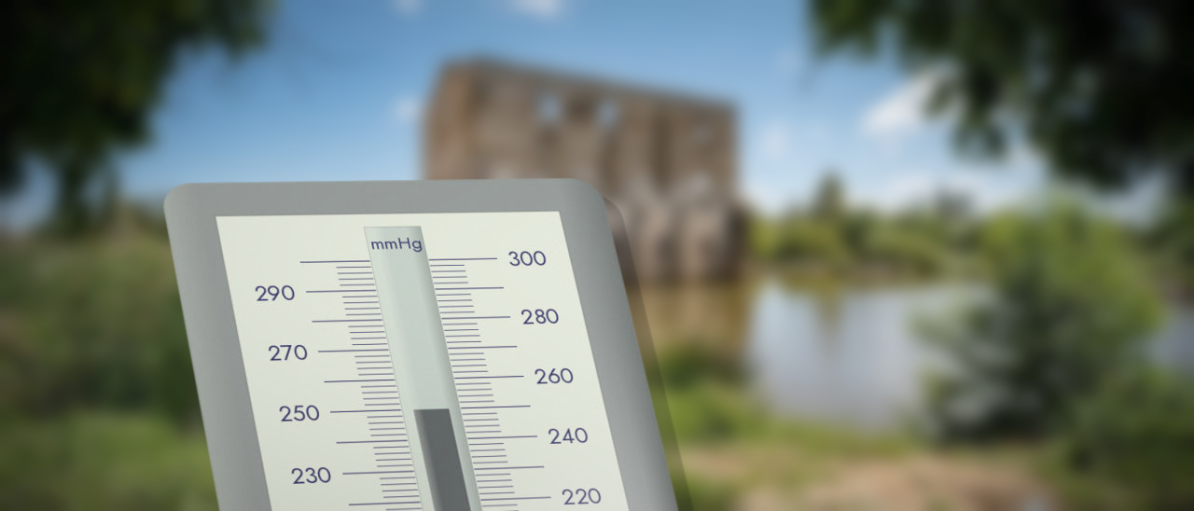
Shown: 250 mmHg
